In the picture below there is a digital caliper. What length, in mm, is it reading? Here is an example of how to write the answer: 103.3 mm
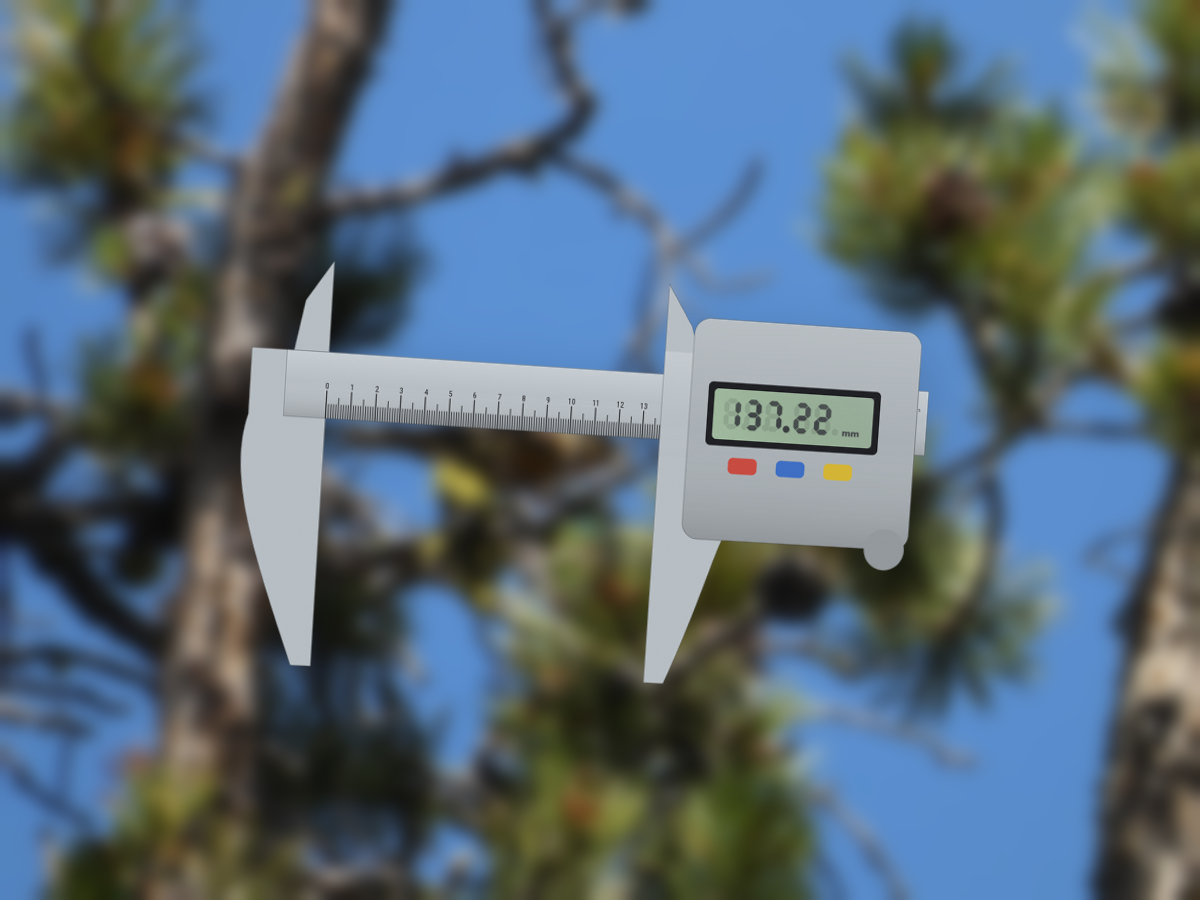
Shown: 137.22 mm
